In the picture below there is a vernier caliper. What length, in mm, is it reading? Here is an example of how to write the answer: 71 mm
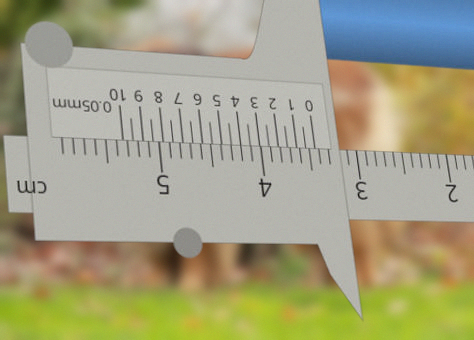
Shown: 34.4 mm
